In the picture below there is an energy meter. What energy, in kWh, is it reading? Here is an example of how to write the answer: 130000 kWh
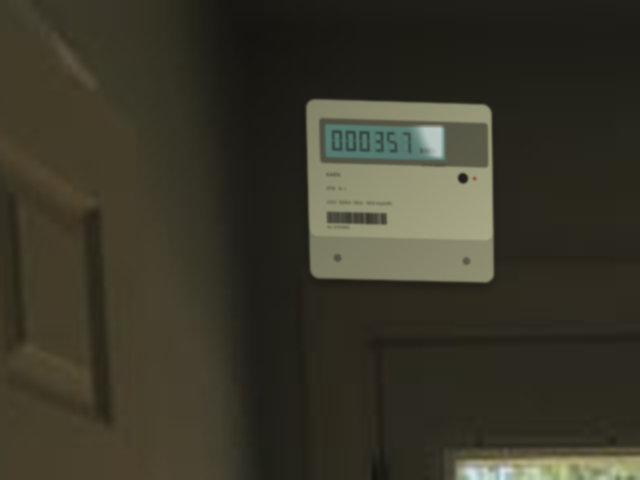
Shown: 357 kWh
